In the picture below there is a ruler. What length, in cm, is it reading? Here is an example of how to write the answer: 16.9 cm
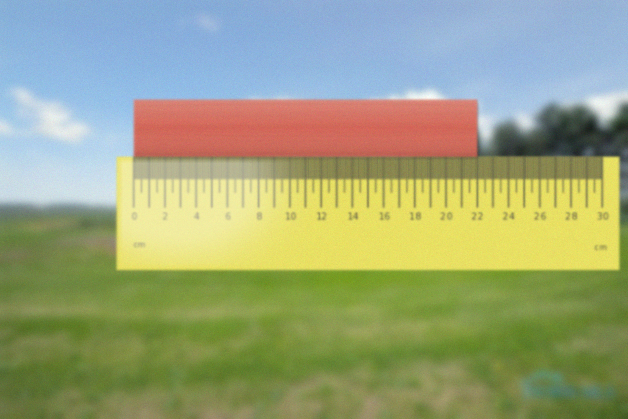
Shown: 22 cm
